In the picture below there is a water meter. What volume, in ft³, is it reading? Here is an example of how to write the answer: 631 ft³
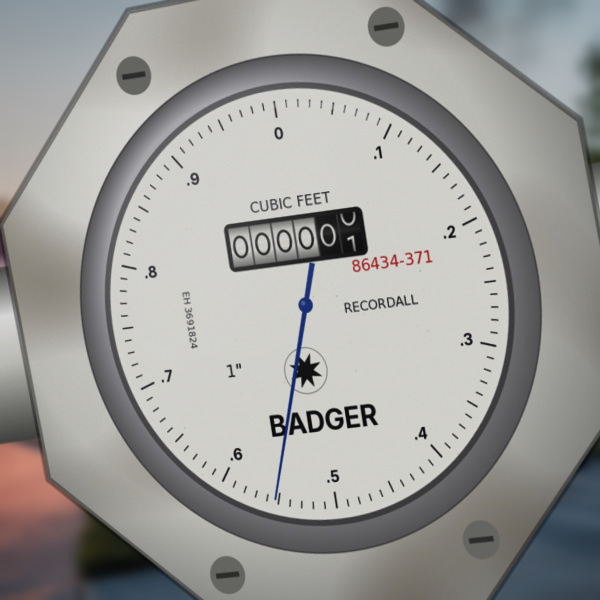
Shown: 0.55 ft³
